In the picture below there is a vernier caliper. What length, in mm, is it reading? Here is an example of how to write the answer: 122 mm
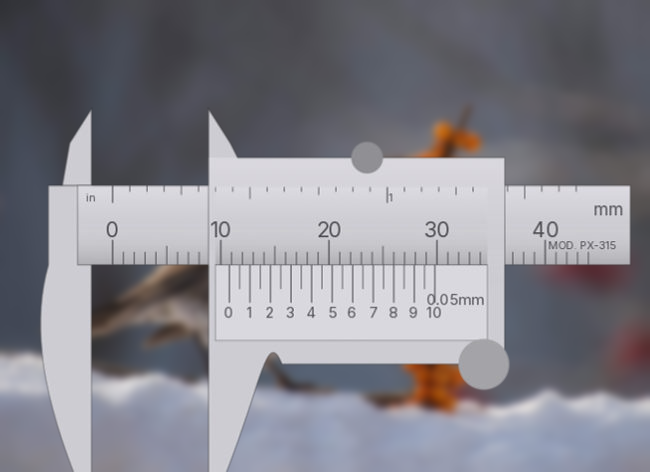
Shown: 10.8 mm
